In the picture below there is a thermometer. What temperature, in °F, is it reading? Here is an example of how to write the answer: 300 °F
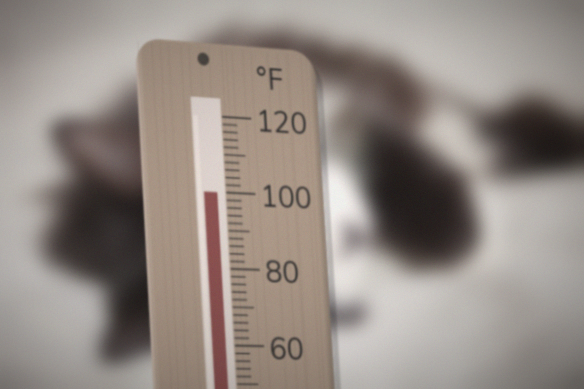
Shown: 100 °F
